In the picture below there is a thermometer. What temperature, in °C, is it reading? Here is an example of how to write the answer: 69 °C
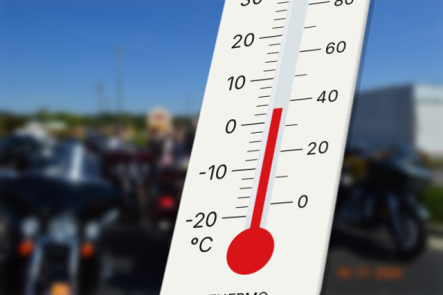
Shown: 3 °C
